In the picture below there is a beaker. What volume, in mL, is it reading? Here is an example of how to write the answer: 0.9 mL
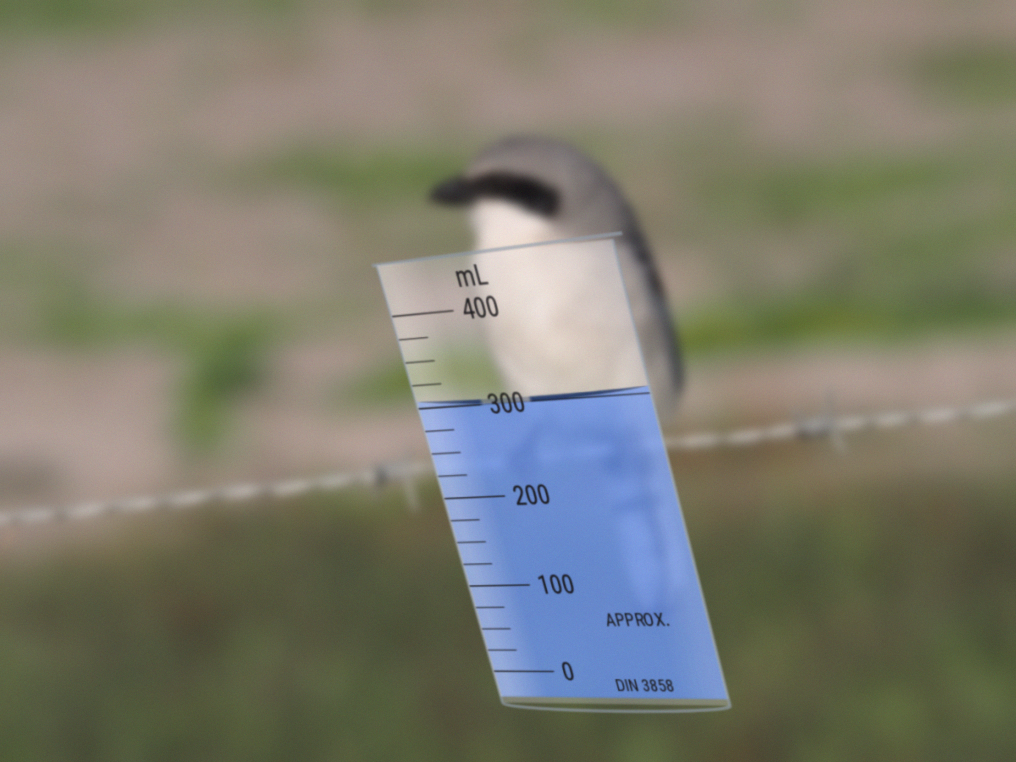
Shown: 300 mL
